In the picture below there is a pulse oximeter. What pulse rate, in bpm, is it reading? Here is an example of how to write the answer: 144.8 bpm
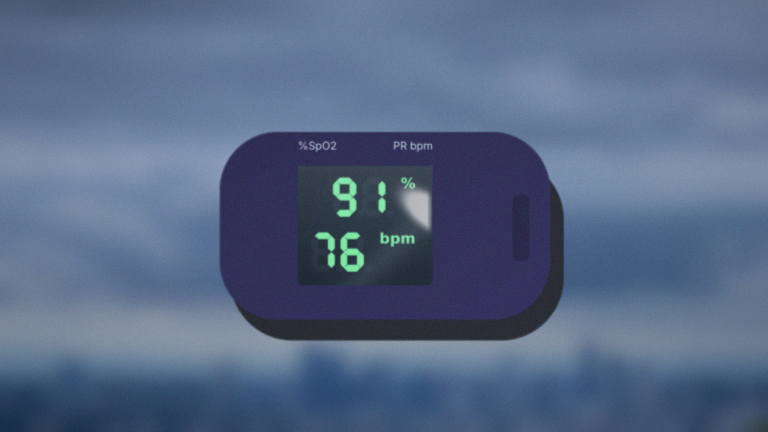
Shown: 76 bpm
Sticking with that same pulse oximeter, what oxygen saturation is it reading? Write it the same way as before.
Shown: 91 %
